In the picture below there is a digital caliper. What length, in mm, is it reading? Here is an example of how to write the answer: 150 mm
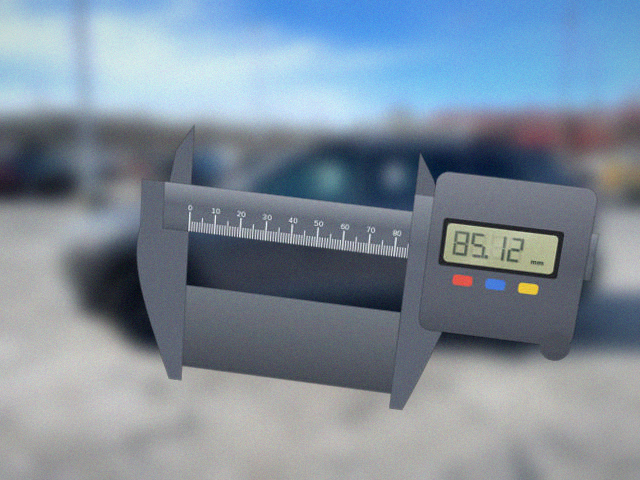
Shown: 85.12 mm
